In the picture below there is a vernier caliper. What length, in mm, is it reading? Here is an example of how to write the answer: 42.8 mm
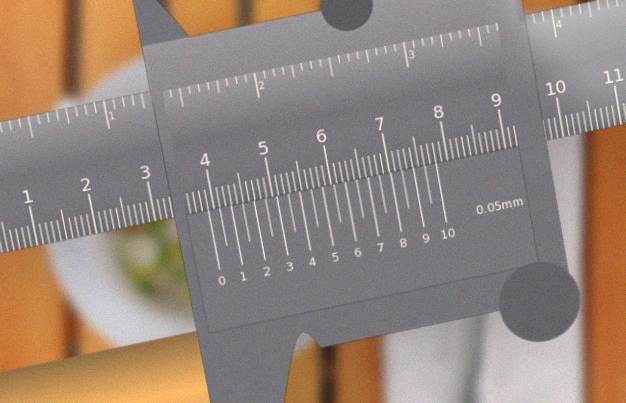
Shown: 39.0 mm
